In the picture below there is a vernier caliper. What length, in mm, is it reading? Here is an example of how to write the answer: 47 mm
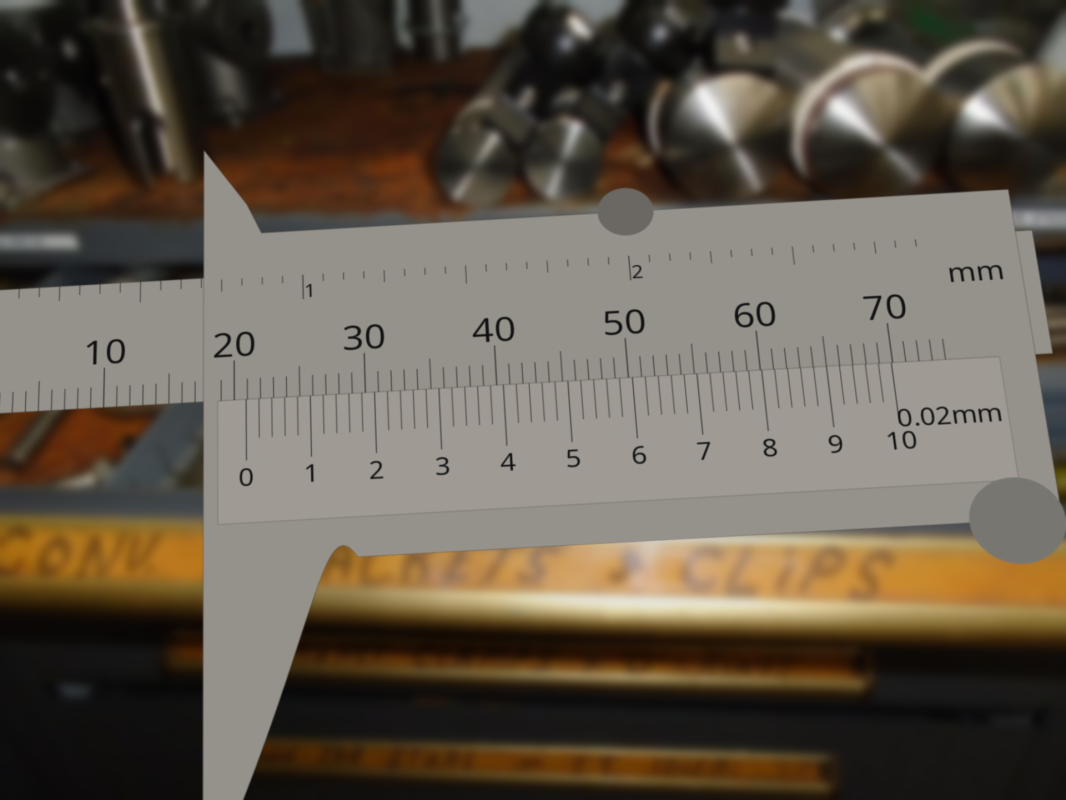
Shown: 20.9 mm
